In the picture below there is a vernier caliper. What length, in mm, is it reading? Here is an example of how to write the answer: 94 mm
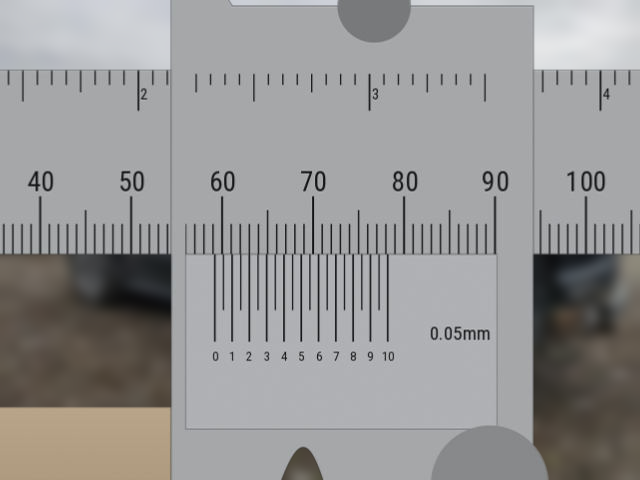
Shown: 59.2 mm
